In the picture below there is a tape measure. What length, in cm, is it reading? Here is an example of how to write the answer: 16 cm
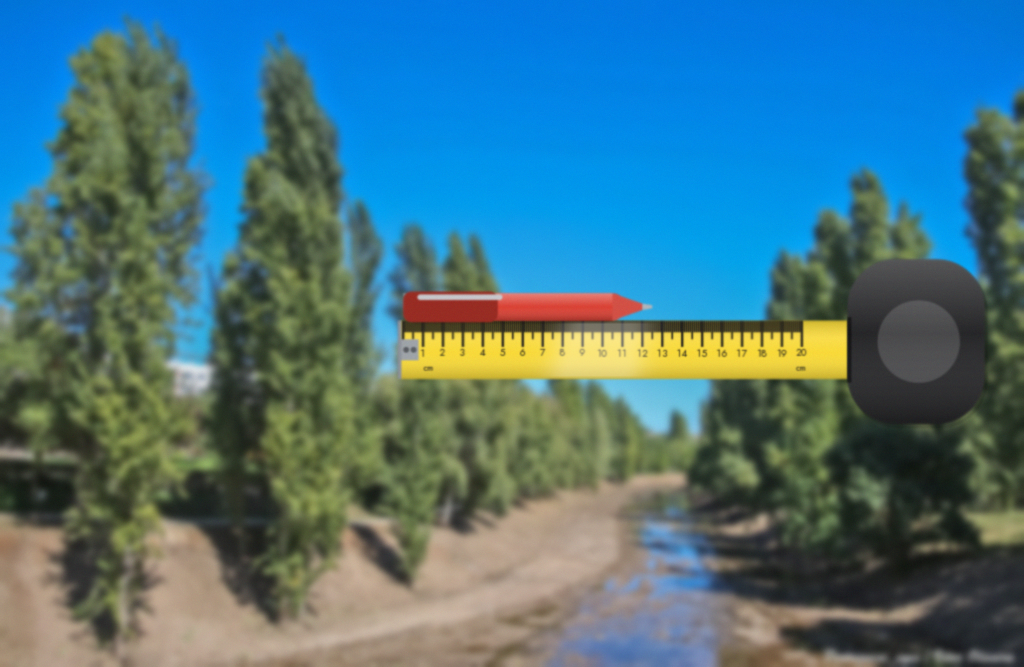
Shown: 12.5 cm
